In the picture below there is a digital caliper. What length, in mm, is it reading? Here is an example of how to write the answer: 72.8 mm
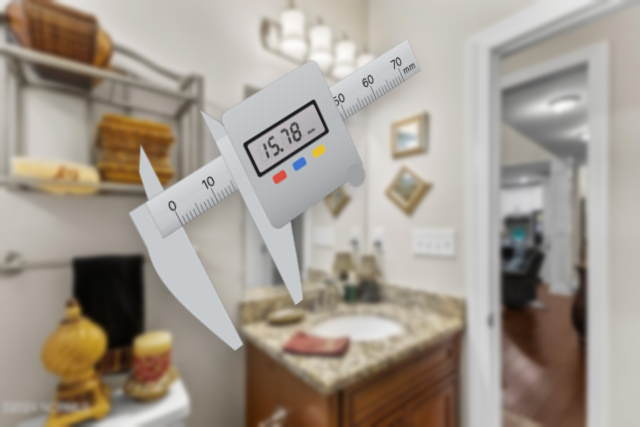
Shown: 15.78 mm
